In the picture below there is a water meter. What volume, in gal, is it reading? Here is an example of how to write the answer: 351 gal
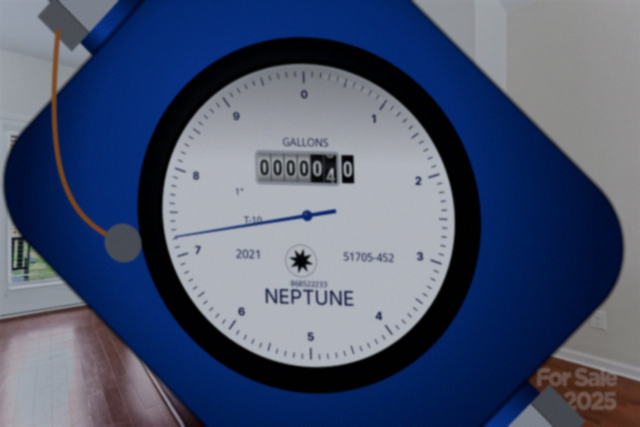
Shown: 37.2 gal
